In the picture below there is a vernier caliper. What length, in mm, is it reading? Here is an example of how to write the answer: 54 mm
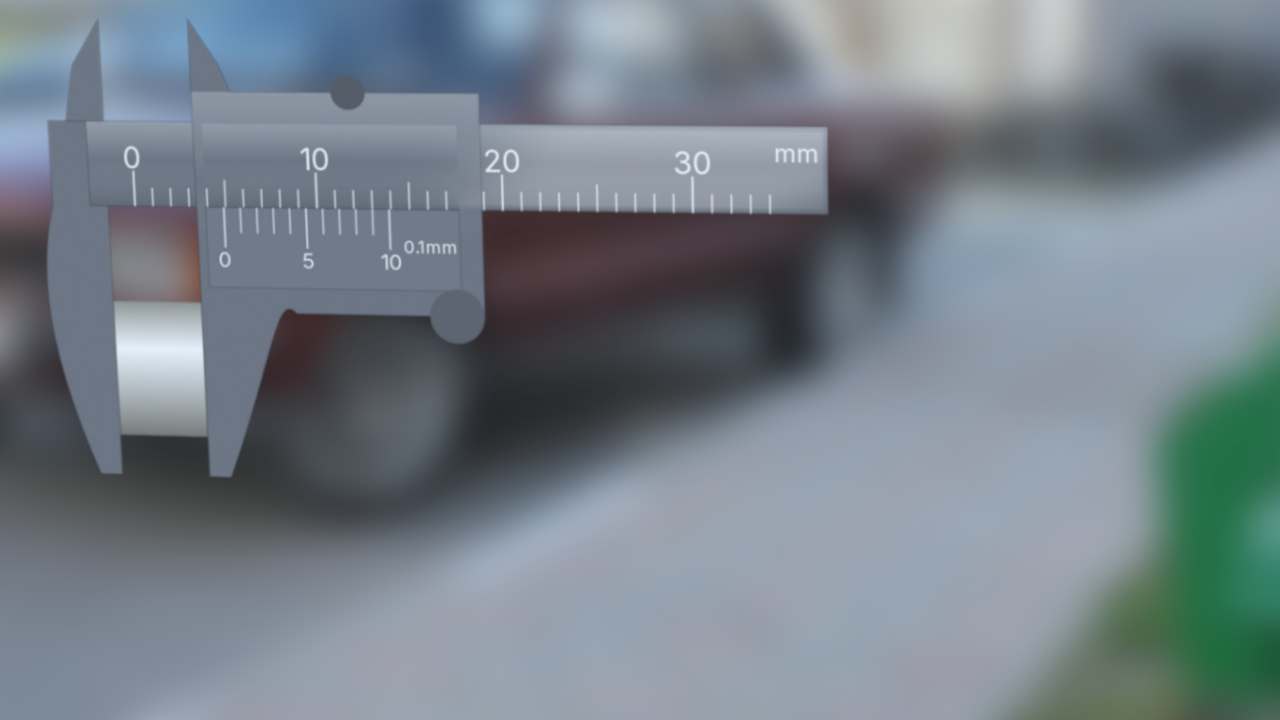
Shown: 4.9 mm
